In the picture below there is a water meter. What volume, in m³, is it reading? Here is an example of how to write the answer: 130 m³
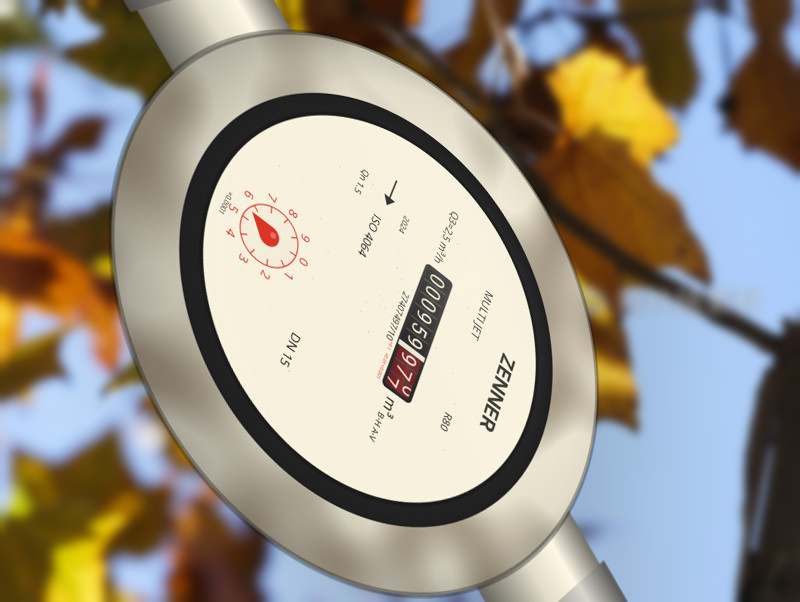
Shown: 959.9765 m³
